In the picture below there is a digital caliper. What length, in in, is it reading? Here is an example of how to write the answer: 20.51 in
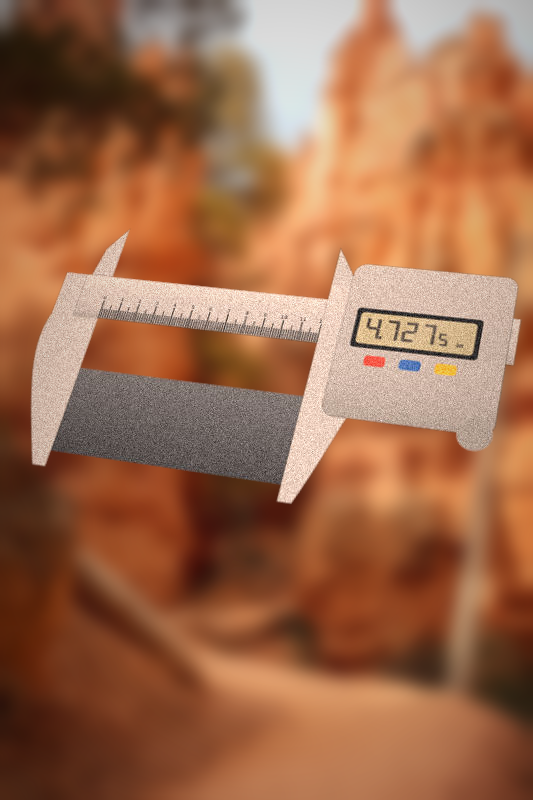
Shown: 4.7275 in
